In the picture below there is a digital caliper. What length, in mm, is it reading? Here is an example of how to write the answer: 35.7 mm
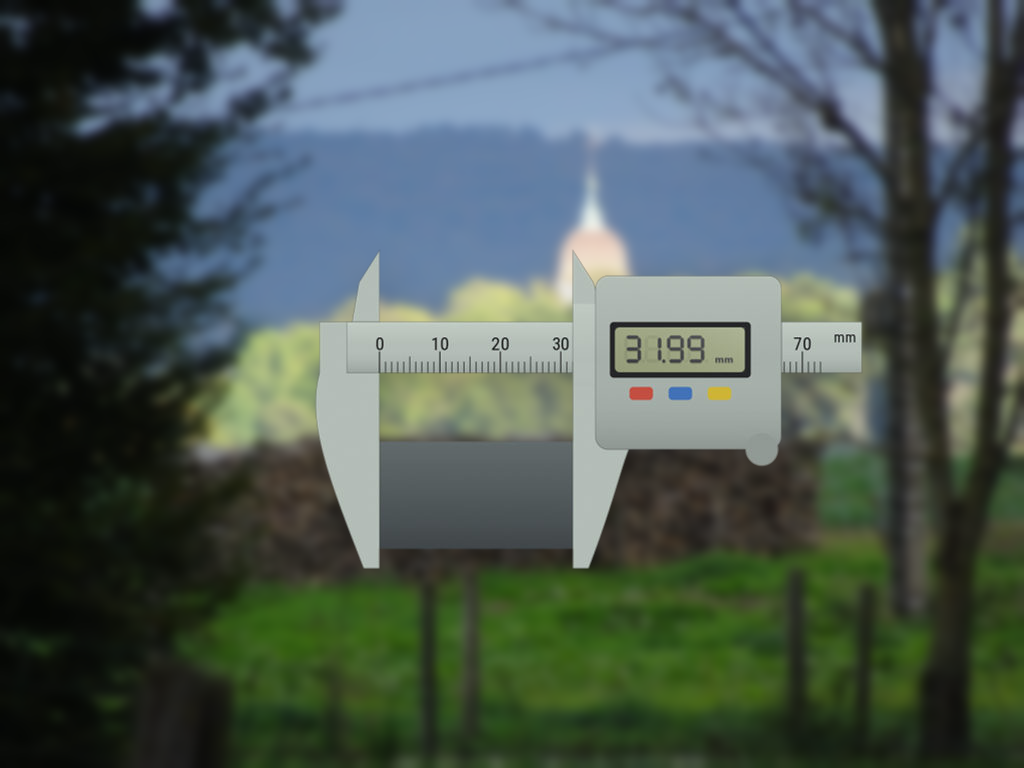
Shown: 31.99 mm
